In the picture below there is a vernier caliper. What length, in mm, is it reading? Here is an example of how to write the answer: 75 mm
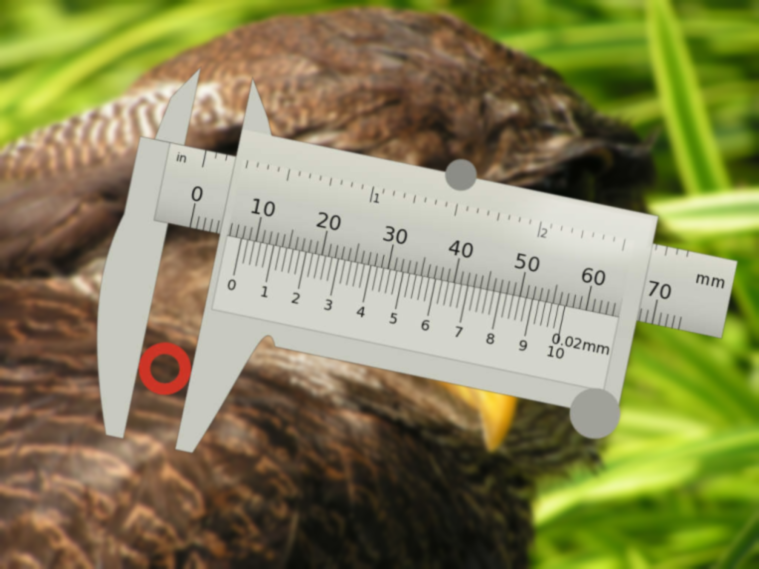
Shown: 7.8 mm
